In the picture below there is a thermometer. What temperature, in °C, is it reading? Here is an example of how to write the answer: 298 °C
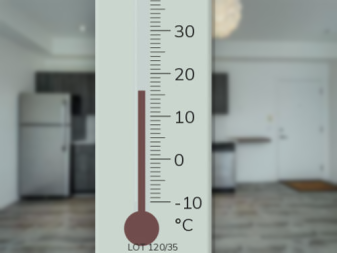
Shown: 16 °C
